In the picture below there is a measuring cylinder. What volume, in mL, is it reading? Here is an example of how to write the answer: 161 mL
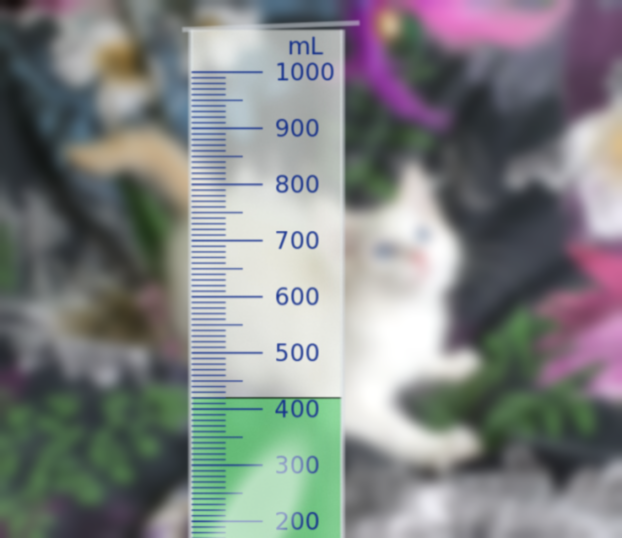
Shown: 420 mL
